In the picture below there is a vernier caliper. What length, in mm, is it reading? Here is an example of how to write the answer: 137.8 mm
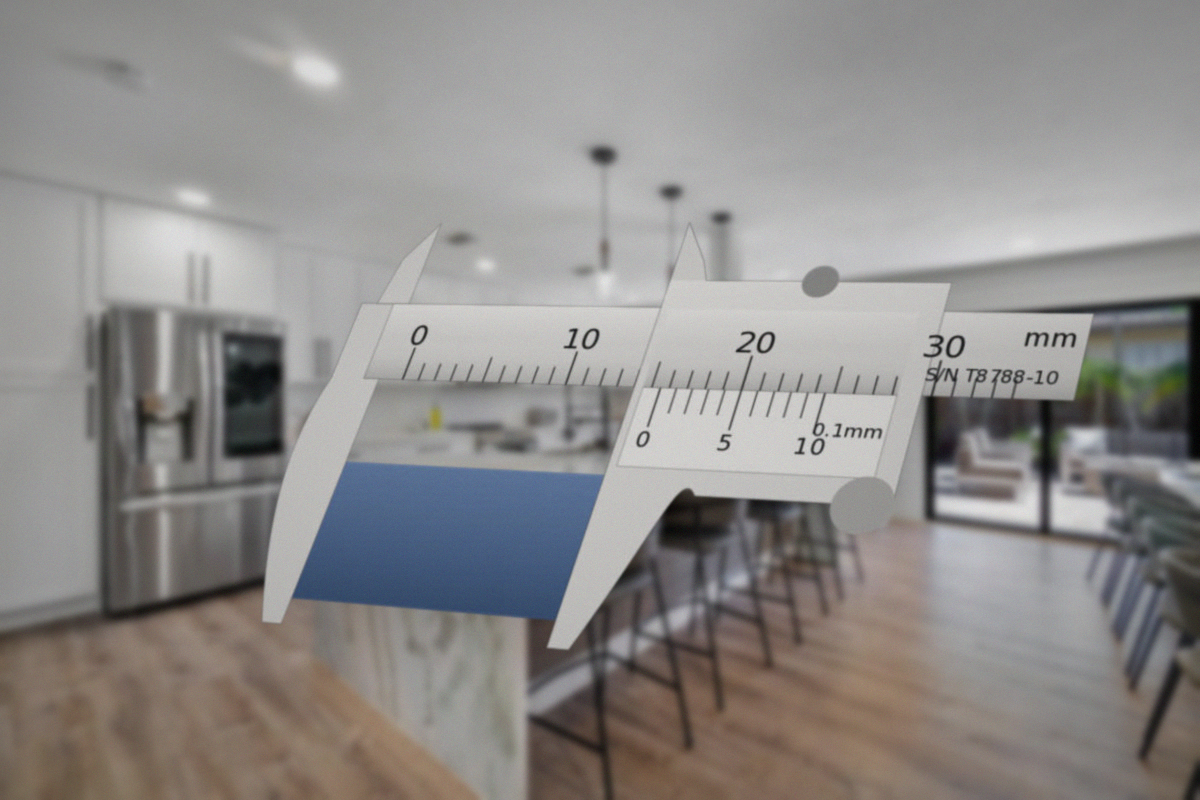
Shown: 15.5 mm
